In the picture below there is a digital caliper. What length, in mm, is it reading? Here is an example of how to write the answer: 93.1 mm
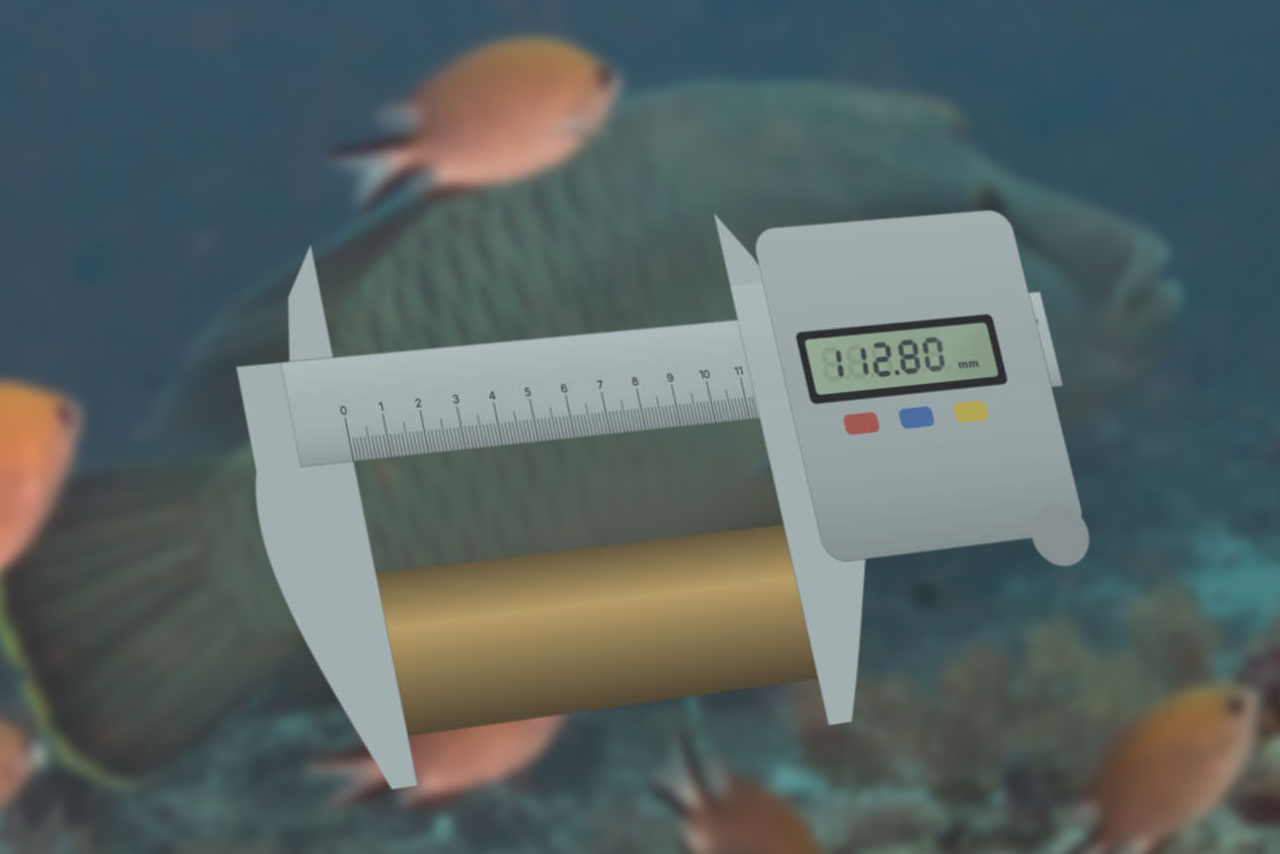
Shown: 112.80 mm
